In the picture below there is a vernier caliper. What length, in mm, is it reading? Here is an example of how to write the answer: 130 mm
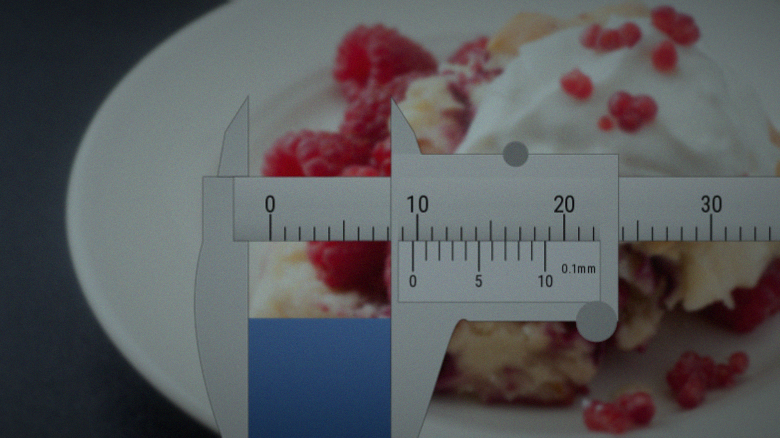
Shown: 9.7 mm
